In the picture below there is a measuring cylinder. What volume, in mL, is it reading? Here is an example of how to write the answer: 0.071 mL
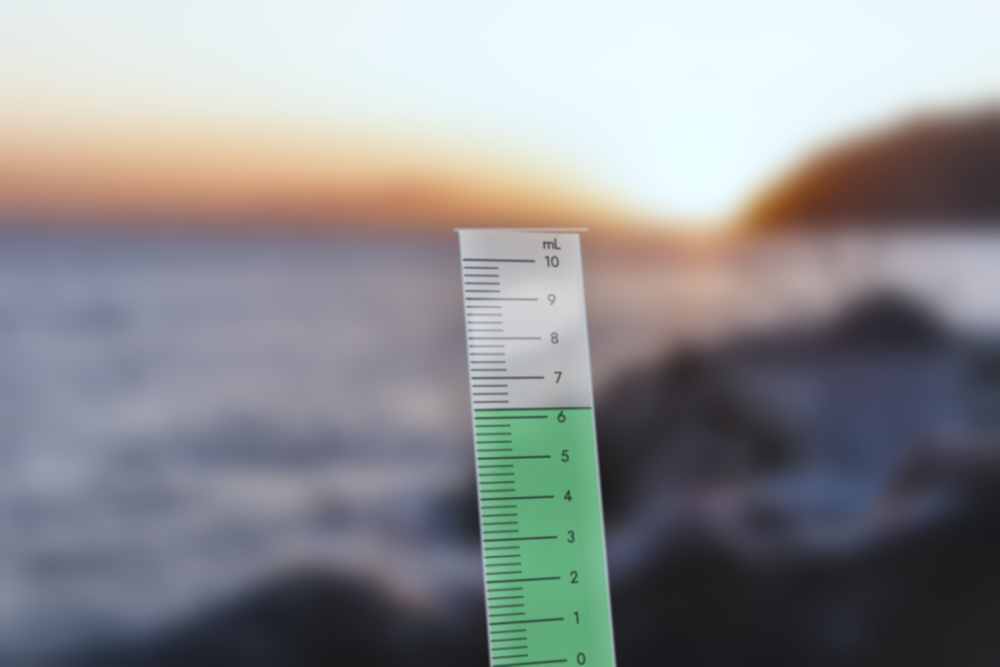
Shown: 6.2 mL
